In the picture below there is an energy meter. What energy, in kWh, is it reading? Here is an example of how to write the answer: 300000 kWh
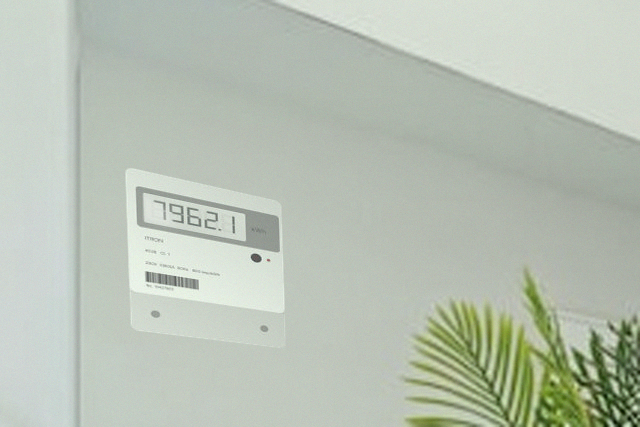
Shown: 7962.1 kWh
